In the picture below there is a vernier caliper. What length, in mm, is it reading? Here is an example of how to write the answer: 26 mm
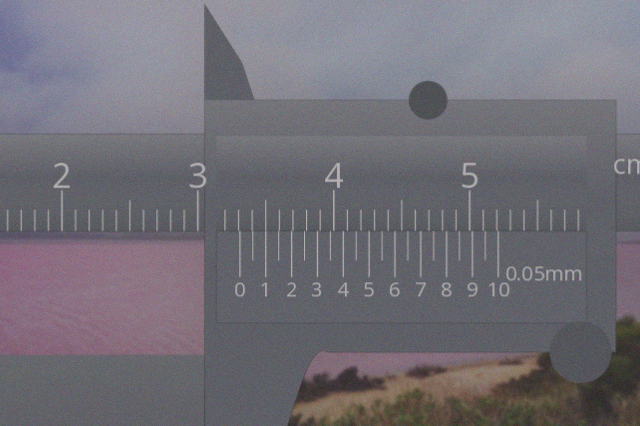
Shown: 33.1 mm
